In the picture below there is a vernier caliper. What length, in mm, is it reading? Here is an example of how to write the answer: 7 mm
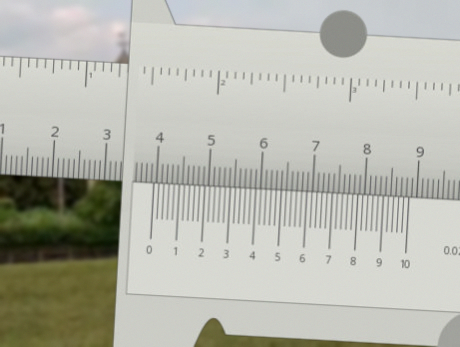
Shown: 39.5 mm
